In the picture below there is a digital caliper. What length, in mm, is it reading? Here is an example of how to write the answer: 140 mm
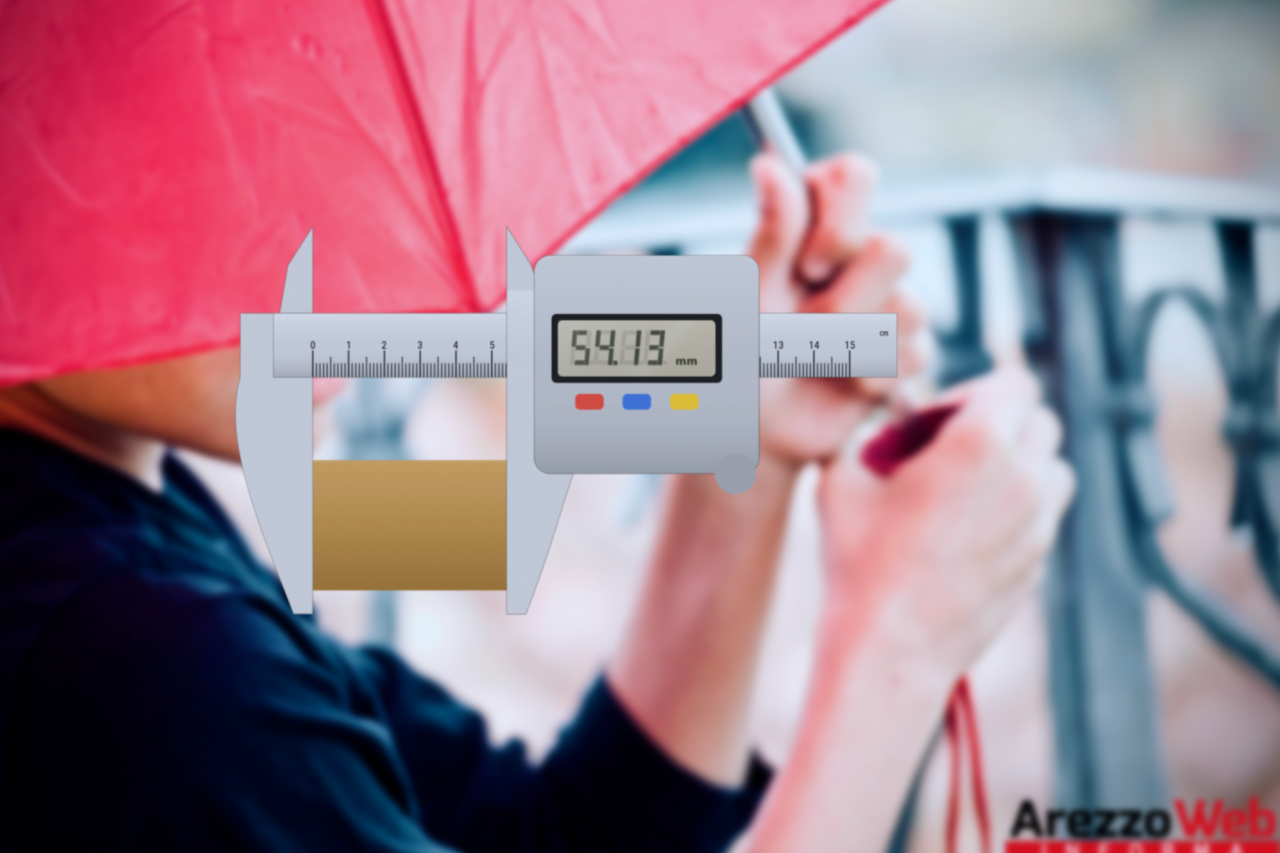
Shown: 54.13 mm
